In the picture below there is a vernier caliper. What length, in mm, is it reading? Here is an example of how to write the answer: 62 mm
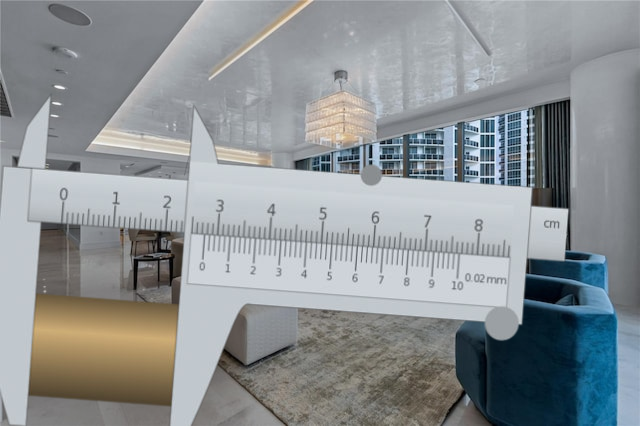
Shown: 27.5 mm
